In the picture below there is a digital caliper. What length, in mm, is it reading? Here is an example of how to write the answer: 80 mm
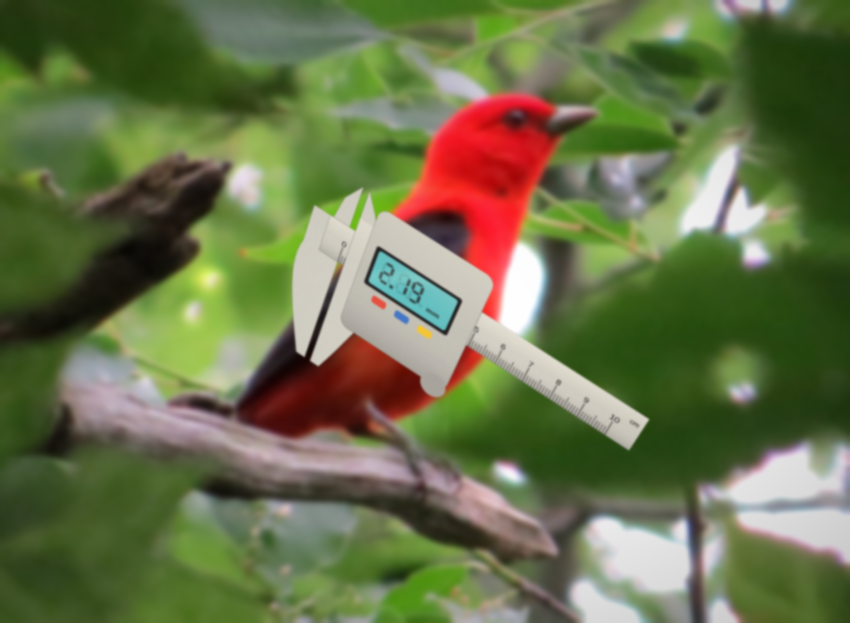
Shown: 2.19 mm
